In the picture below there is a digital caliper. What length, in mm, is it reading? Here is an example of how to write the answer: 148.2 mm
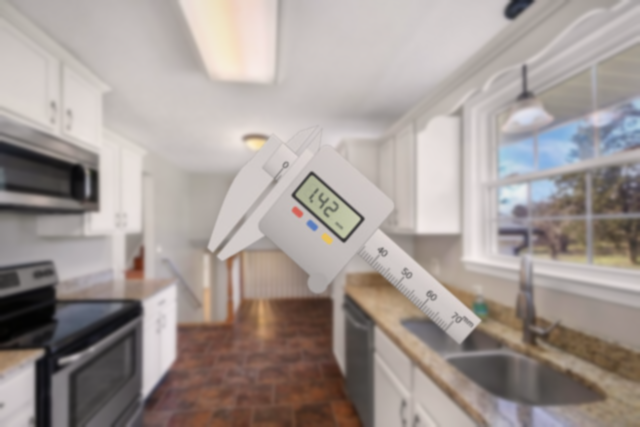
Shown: 1.42 mm
